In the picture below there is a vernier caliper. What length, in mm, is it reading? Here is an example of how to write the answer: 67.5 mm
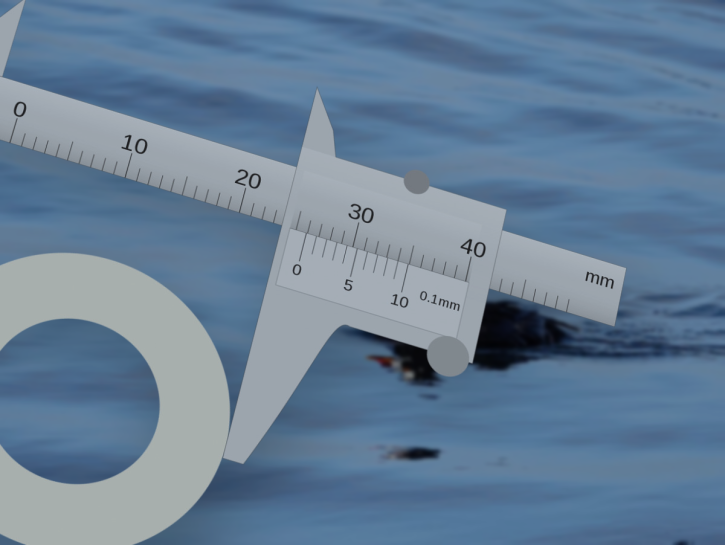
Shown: 25.9 mm
